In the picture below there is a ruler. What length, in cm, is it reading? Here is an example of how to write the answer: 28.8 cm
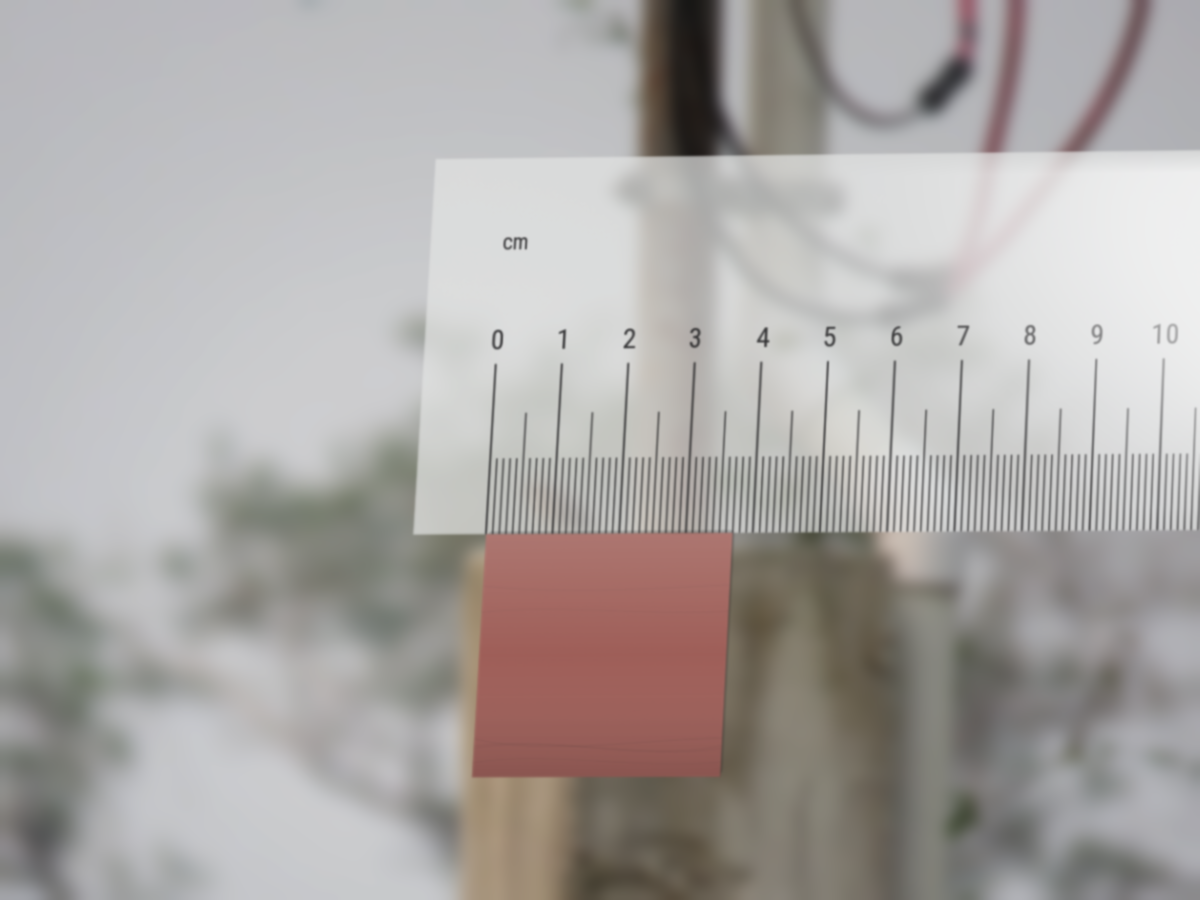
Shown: 3.7 cm
